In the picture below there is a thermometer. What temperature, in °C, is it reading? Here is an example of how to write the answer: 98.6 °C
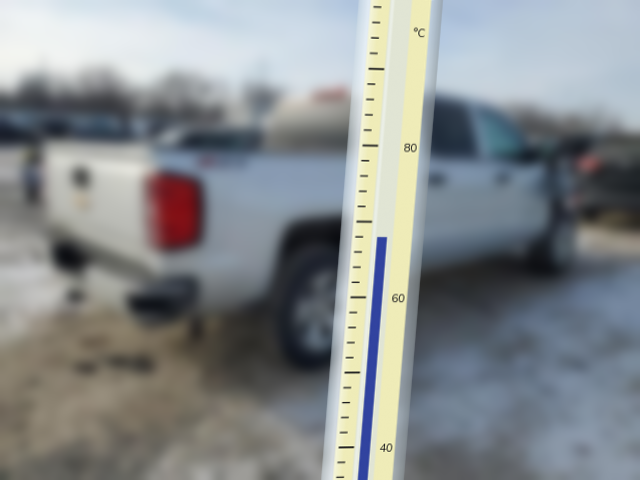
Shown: 68 °C
